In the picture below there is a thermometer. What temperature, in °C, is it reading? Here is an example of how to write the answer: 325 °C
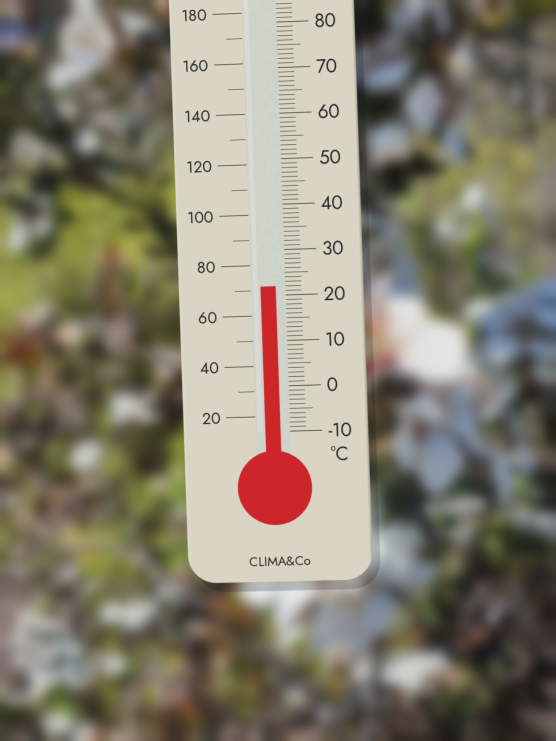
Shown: 22 °C
